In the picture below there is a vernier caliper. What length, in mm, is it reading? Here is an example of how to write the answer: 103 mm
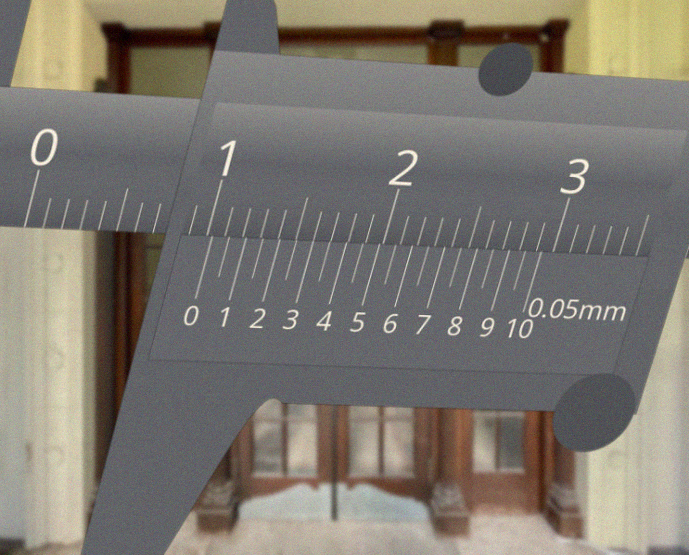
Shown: 10.3 mm
